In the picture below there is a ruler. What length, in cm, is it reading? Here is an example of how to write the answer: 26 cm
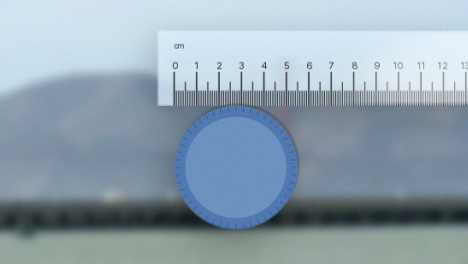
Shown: 5.5 cm
